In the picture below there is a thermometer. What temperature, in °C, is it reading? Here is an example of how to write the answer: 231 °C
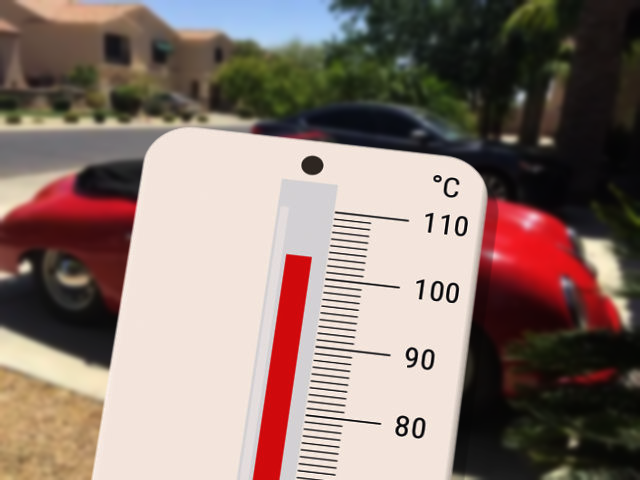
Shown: 103 °C
